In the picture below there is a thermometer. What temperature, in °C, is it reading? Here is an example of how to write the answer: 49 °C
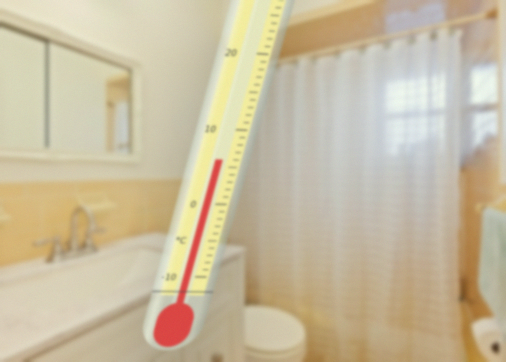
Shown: 6 °C
